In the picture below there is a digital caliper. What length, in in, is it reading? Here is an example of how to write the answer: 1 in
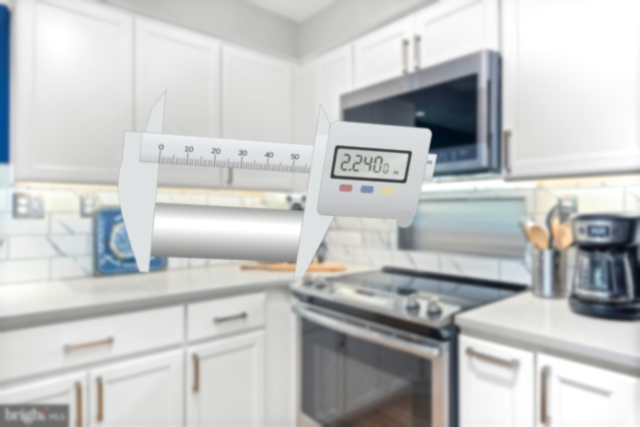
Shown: 2.2400 in
